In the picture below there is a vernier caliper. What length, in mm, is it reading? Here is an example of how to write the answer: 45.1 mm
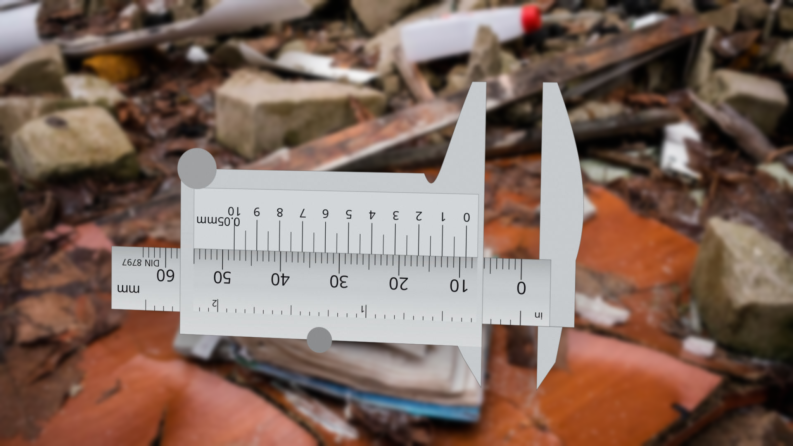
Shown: 9.0 mm
